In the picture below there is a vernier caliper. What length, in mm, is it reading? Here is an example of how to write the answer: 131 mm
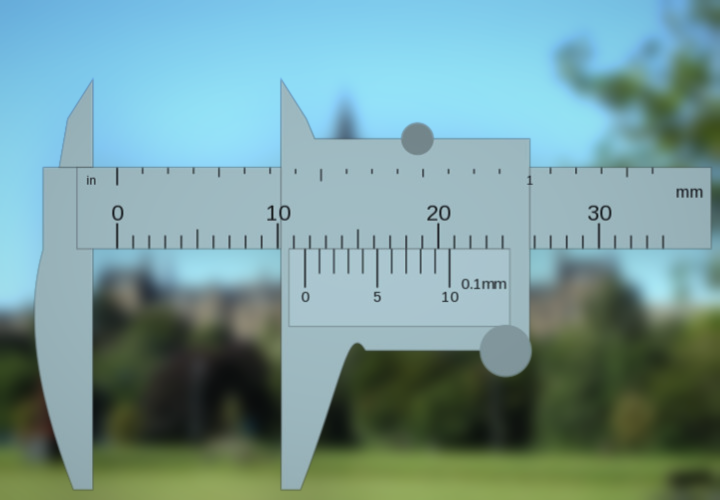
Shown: 11.7 mm
